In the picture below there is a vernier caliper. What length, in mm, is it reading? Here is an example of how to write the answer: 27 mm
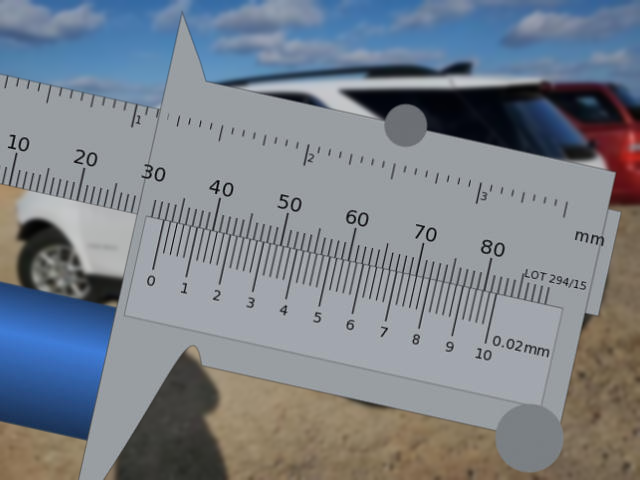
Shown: 32.8 mm
